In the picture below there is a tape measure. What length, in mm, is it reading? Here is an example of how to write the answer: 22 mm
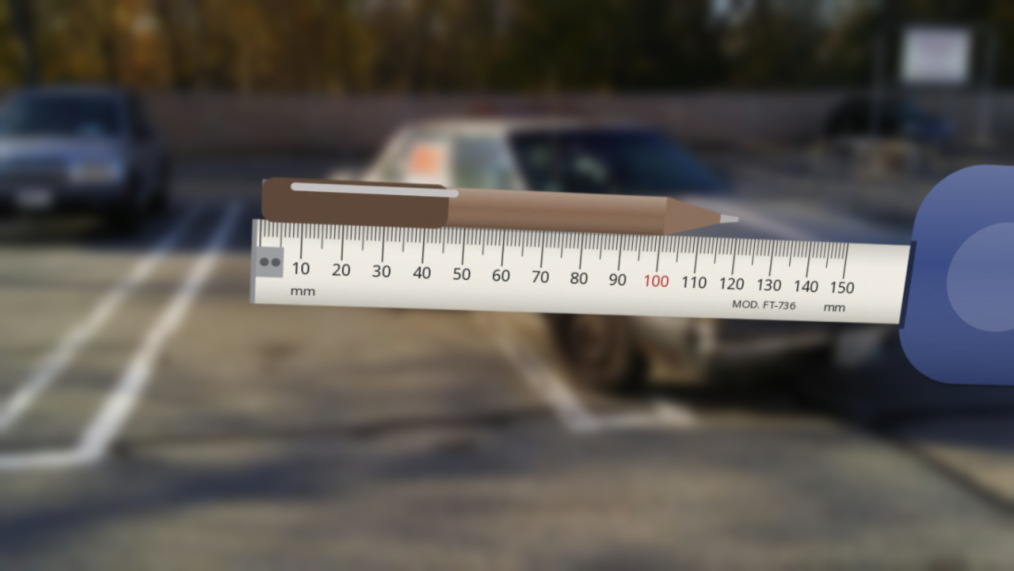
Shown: 120 mm
